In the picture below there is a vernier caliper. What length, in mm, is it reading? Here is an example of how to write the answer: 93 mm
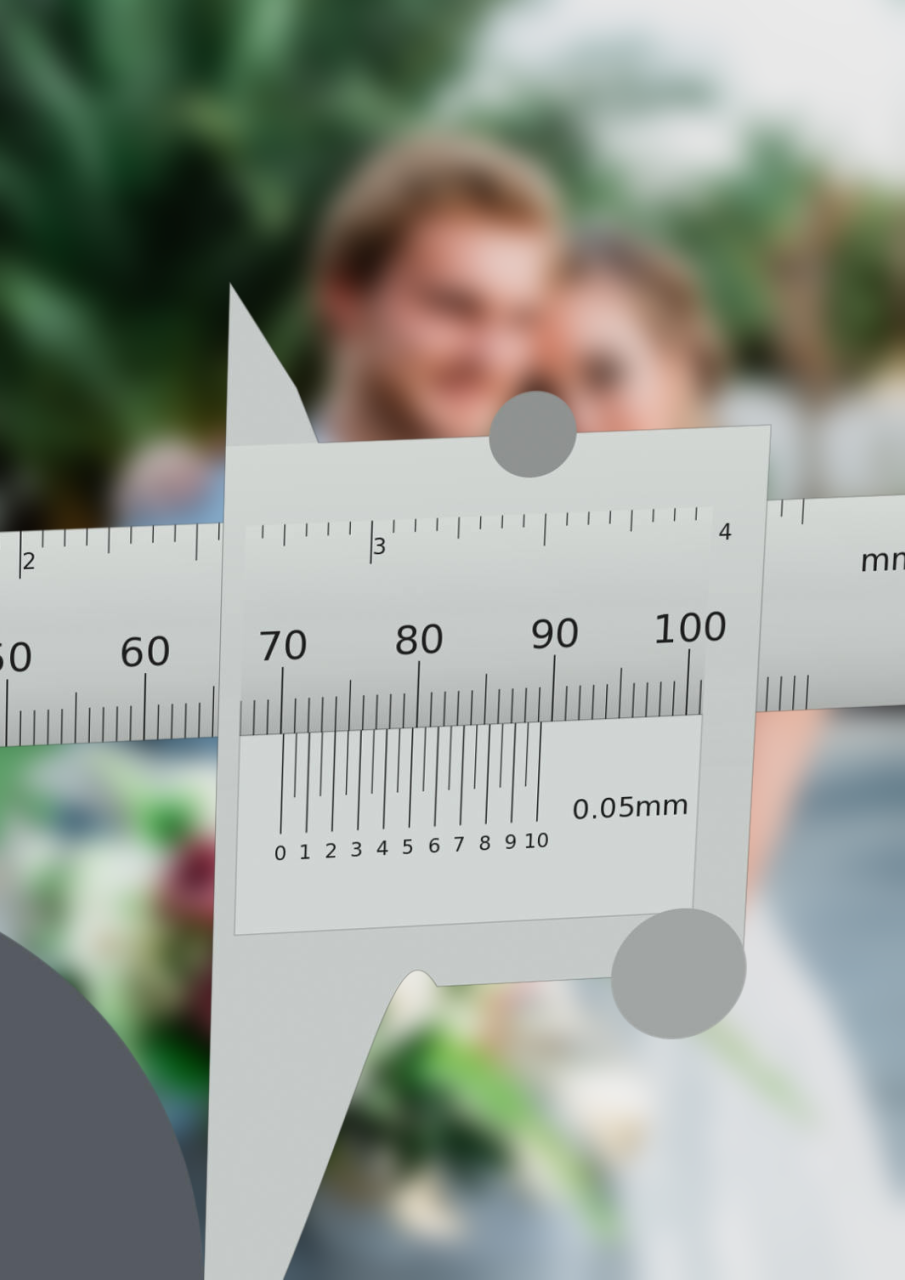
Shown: 70.2 mm
